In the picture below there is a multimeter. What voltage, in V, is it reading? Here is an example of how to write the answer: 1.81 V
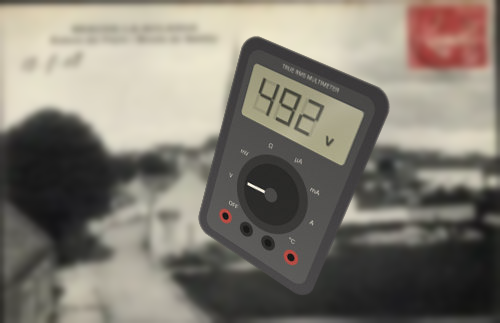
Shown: 492 V
